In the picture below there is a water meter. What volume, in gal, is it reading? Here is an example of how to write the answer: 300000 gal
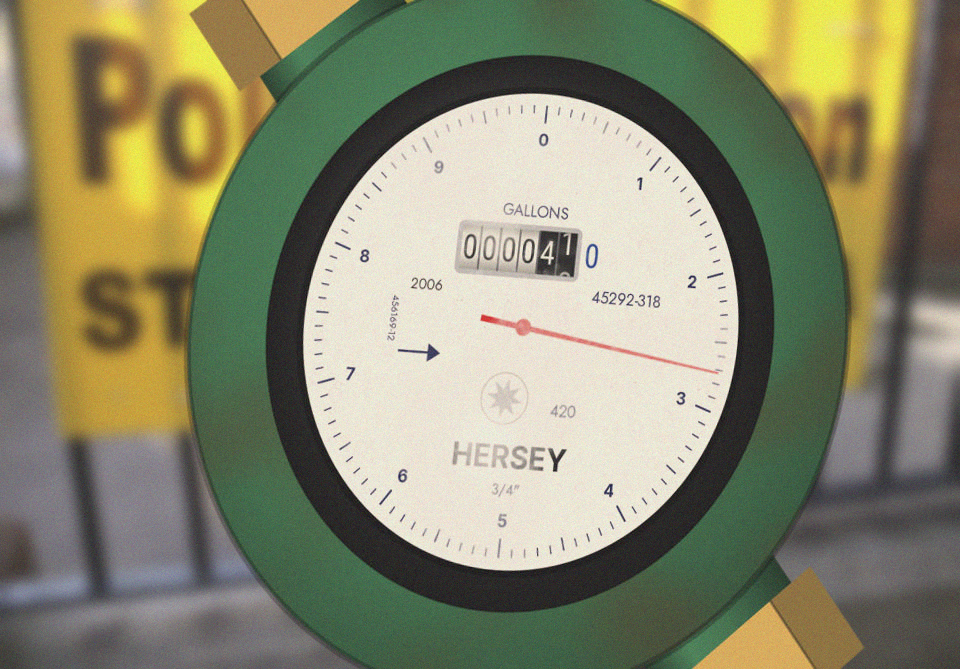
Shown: 412.7 gal
